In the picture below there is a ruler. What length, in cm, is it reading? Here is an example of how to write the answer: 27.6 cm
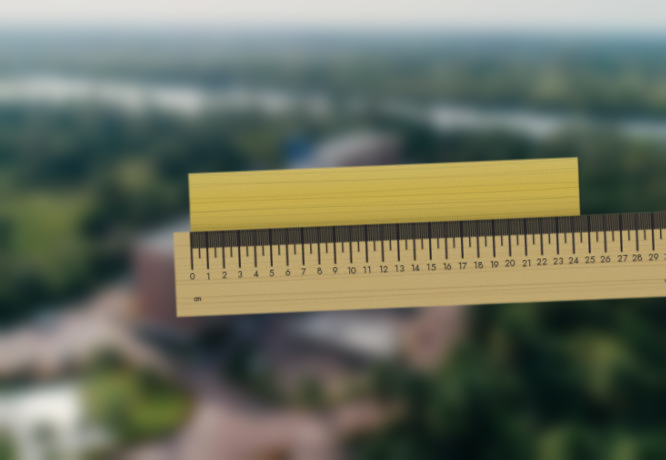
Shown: 24.5 cm
